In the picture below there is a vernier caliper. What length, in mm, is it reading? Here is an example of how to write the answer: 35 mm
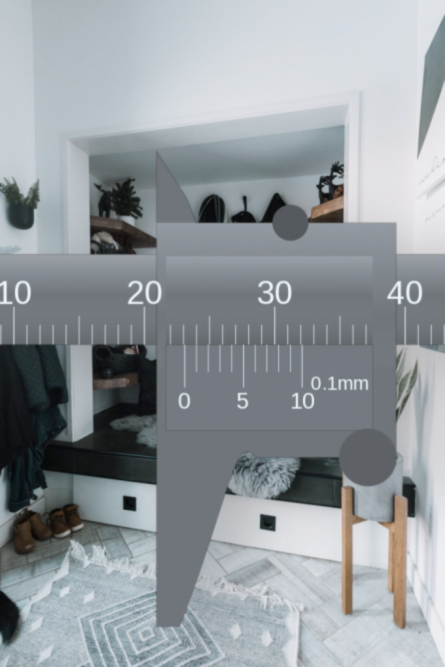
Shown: 23.1 mm
